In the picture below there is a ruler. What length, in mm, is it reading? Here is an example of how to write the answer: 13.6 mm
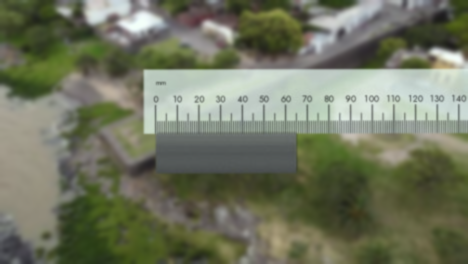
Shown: 65 mm
